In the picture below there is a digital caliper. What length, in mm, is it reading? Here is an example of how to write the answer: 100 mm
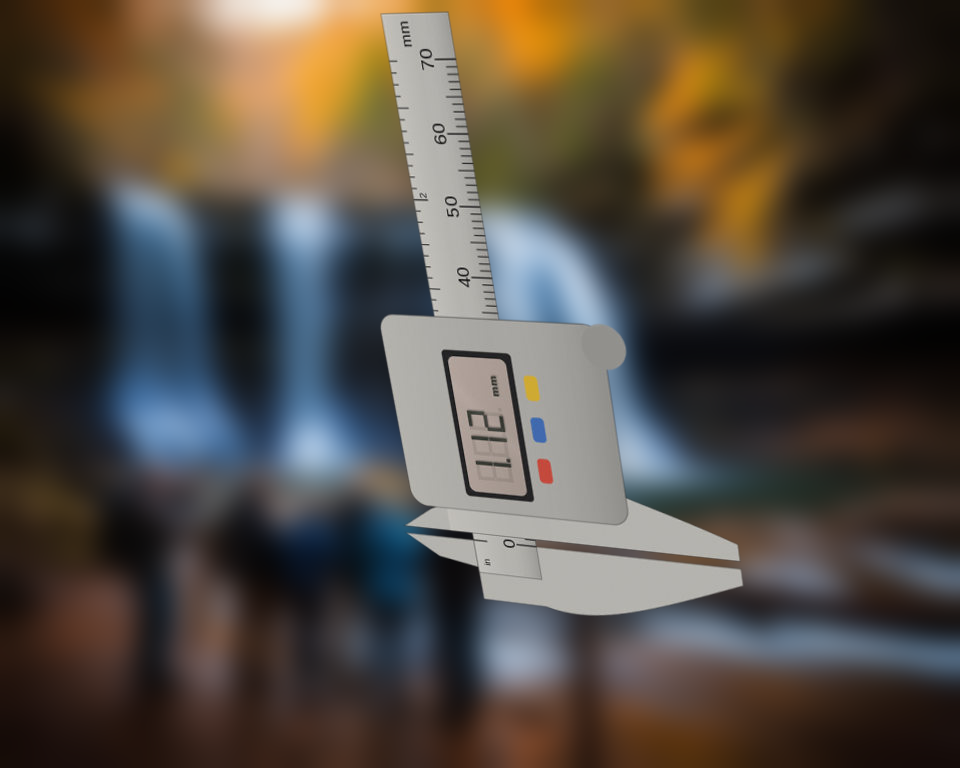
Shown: 1.12 mm
